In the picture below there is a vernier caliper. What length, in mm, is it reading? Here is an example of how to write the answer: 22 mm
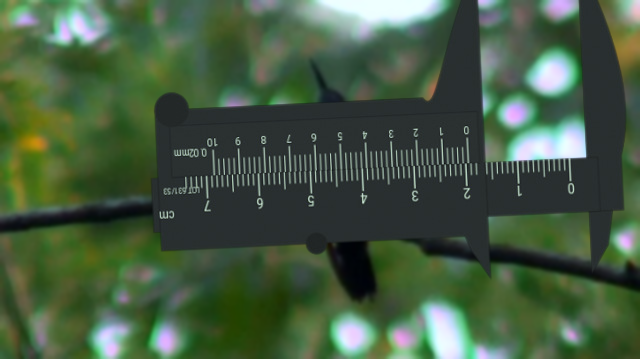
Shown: 19.5 mm
